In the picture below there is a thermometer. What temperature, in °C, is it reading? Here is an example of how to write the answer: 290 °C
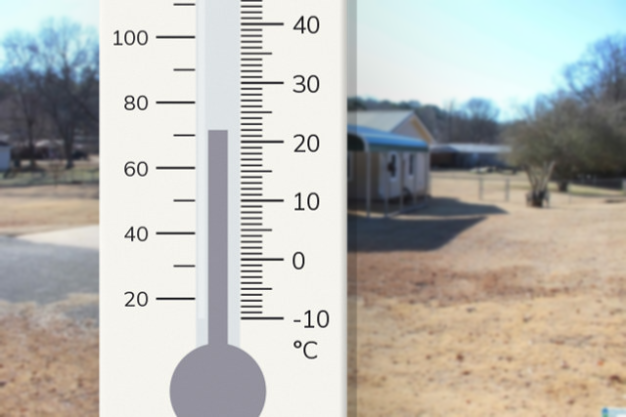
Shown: 22 °C
